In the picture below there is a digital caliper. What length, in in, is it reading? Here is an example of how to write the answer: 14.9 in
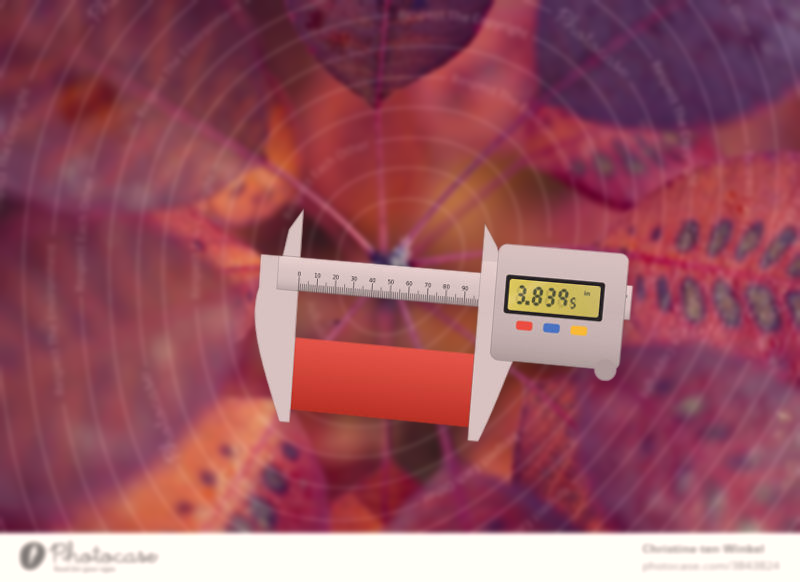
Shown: 3.8395 in
